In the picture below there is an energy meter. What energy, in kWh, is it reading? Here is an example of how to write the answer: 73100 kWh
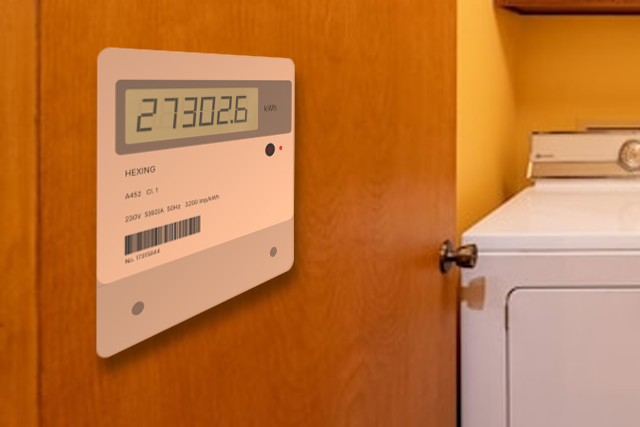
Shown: 27302.6 kWh
